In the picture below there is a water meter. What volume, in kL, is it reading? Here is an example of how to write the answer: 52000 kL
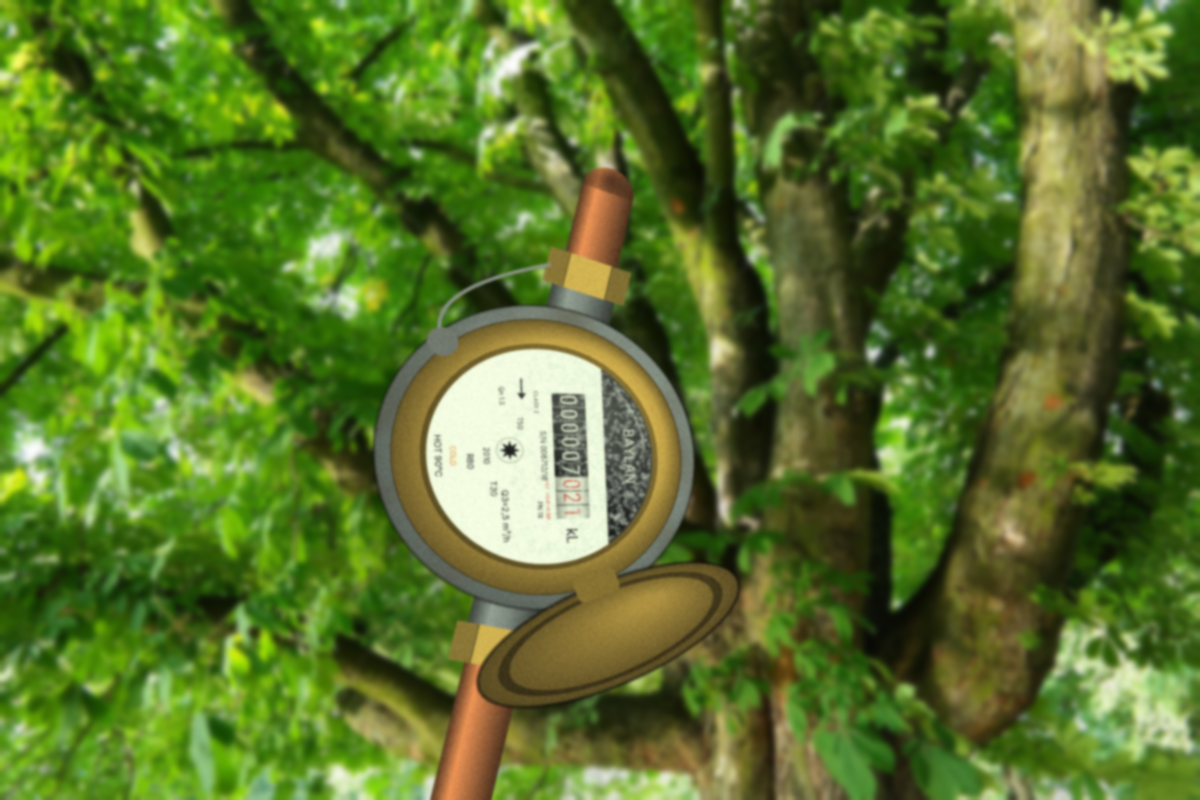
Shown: 7.021 kL
